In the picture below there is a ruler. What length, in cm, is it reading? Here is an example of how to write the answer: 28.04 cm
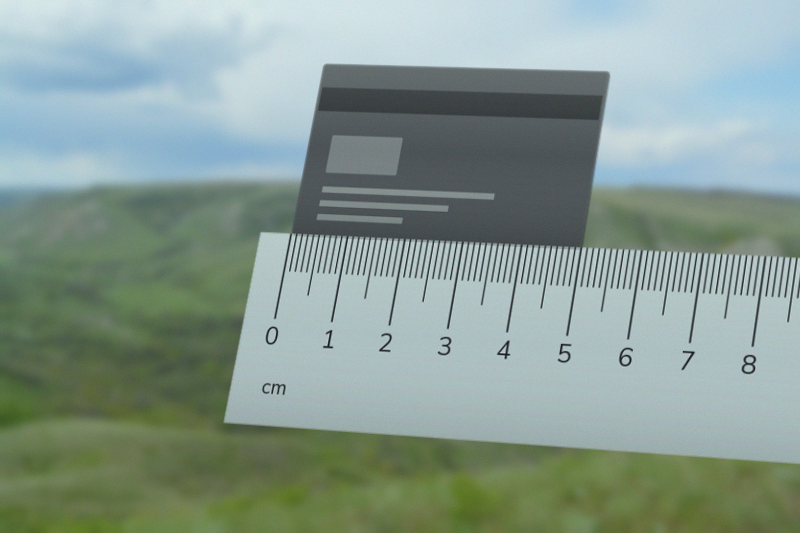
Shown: 5 cm
